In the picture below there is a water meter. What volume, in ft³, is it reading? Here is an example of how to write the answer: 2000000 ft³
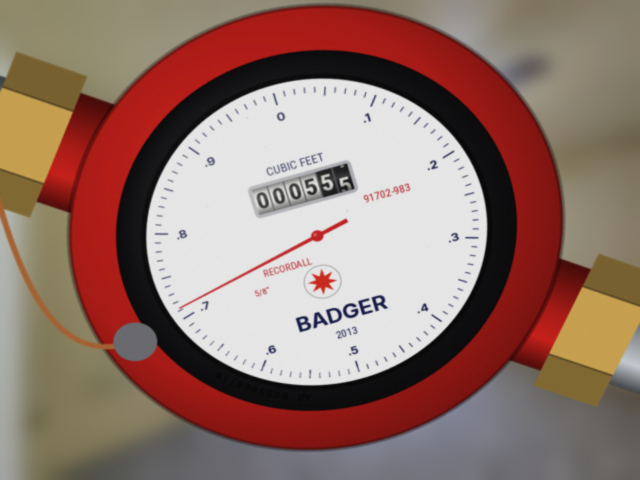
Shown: 554.71 ft³
